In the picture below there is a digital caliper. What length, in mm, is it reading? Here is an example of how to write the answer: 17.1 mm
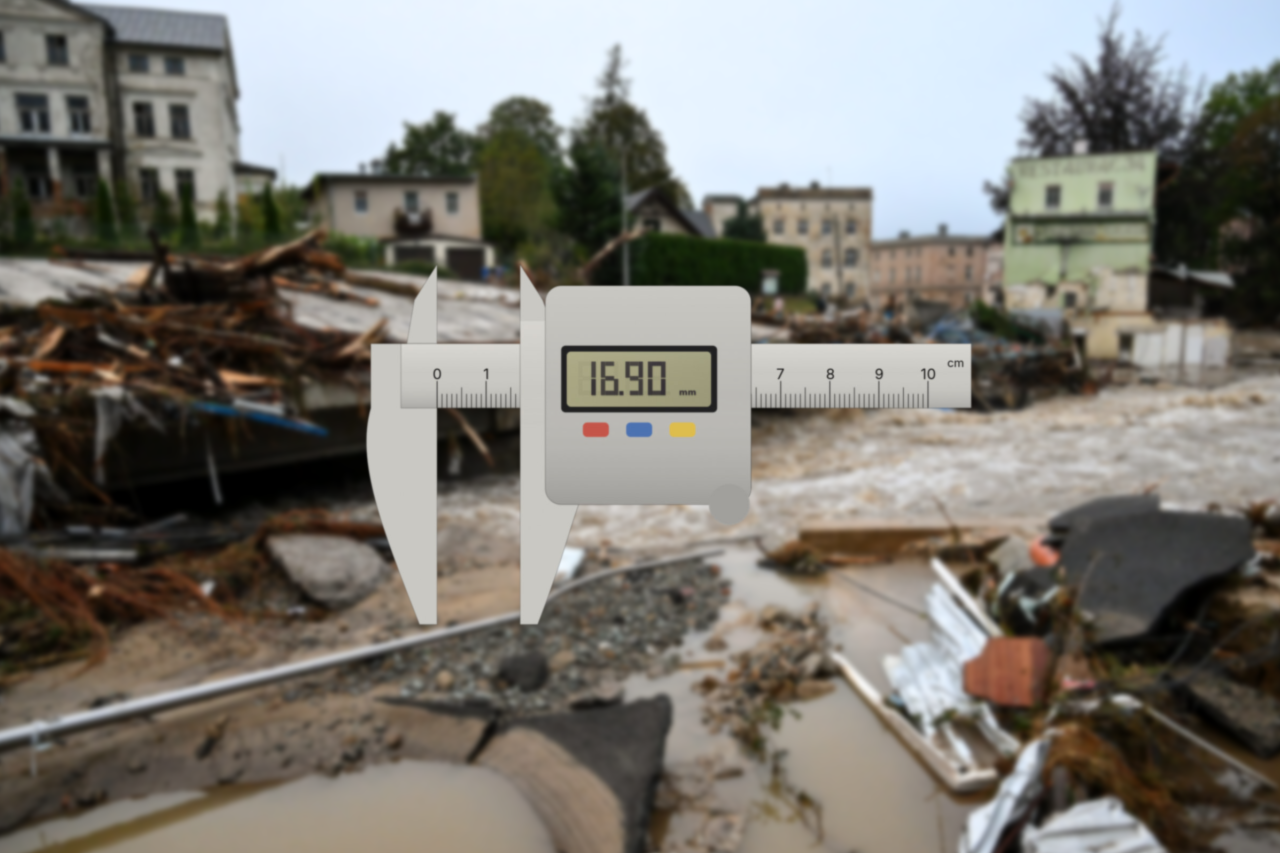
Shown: 16.90 mm
